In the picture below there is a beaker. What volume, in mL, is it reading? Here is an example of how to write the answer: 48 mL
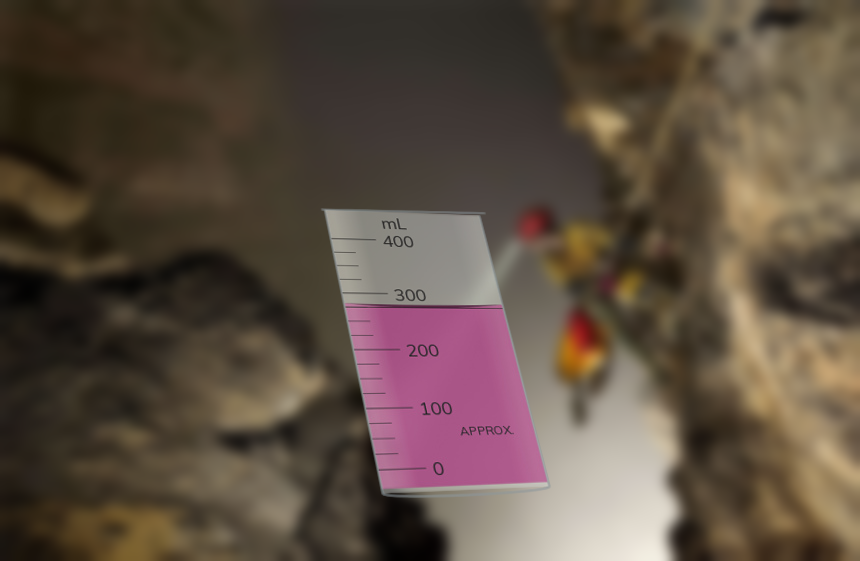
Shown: 275 mL
